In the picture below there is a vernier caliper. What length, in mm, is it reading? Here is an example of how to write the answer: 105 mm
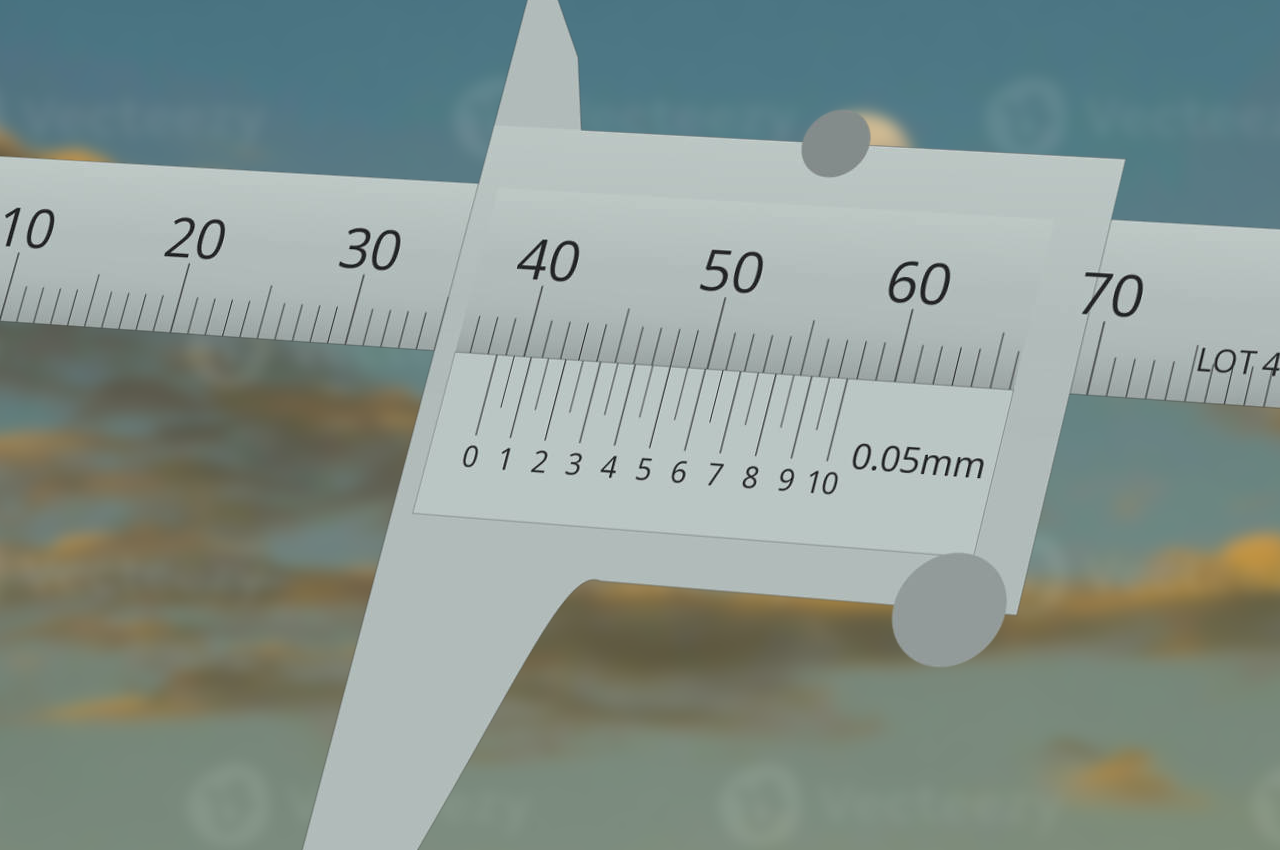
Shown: 38.5 mm
